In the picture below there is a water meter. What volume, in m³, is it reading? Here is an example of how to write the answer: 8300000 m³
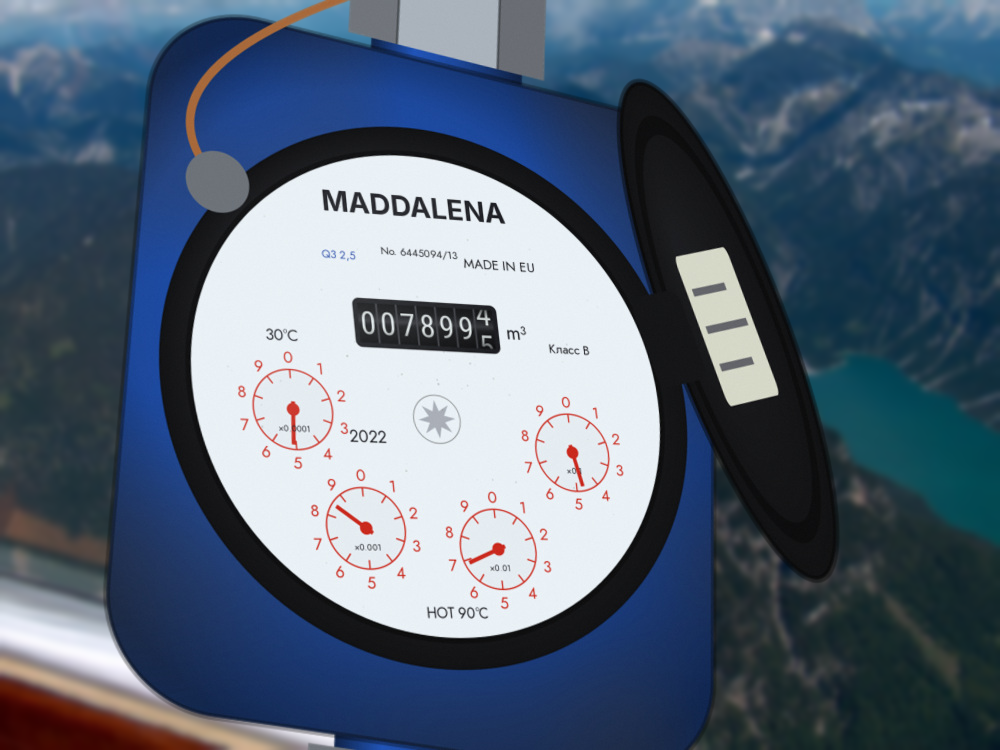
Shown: 78994.4685 m³
